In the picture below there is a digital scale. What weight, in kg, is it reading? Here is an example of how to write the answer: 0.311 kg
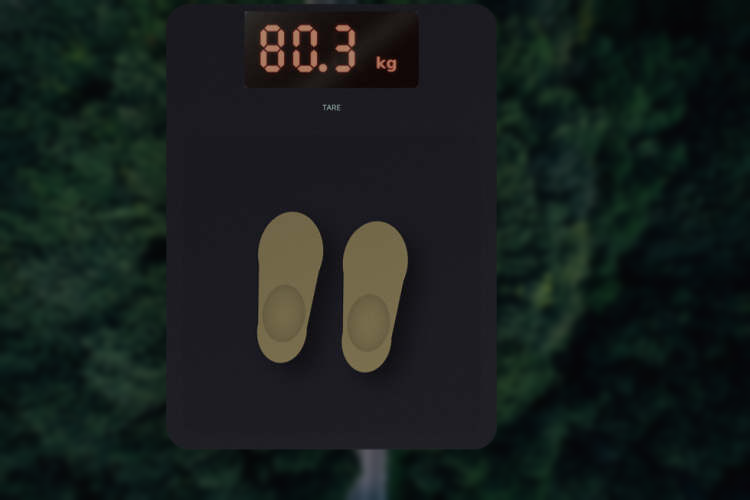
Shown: 80.3 kg
